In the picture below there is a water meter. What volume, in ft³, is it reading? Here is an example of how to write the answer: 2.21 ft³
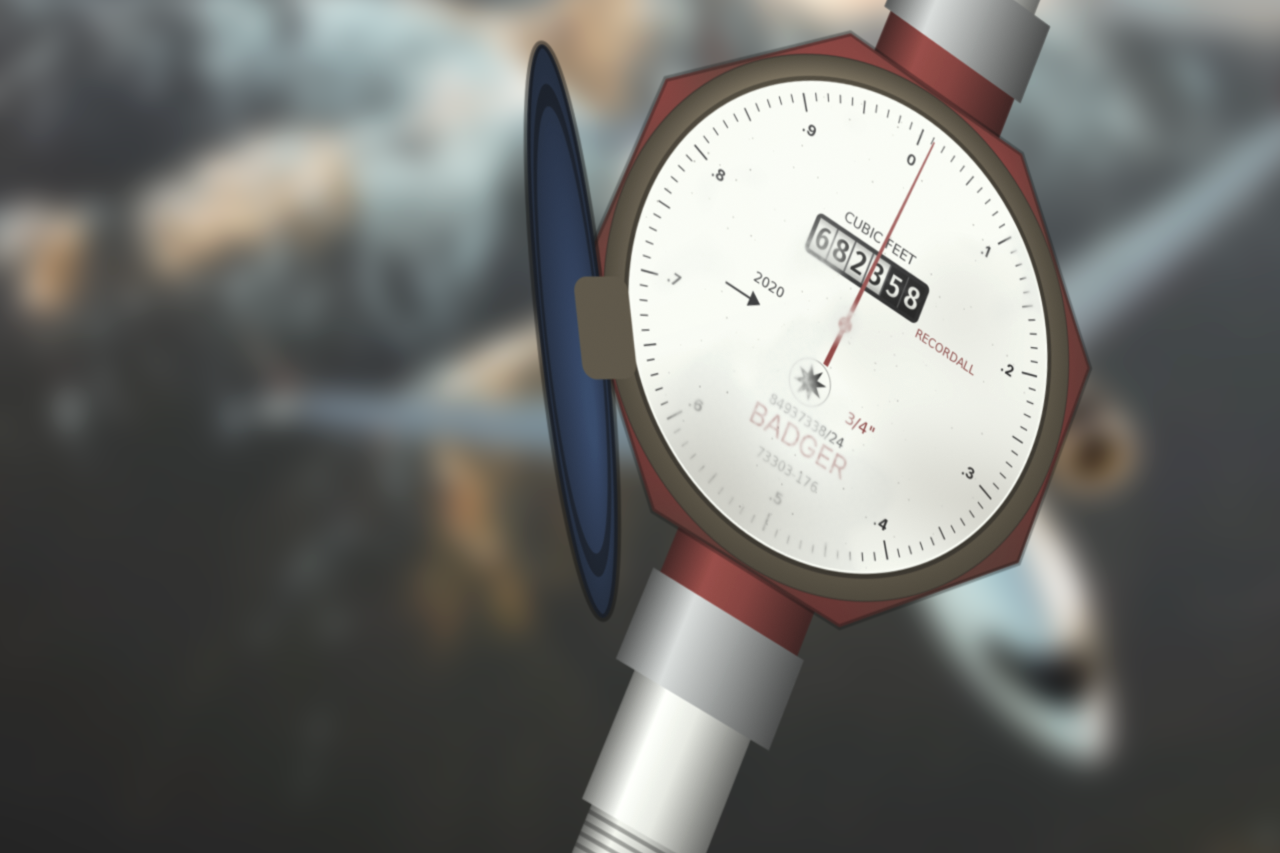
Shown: 682358.01 ft³
